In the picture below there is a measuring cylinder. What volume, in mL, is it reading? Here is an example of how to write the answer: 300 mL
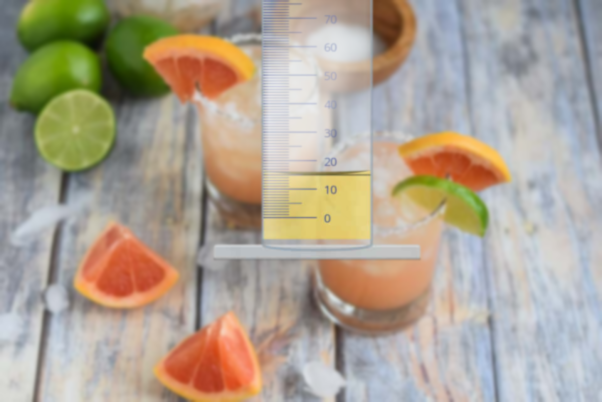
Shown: 15 mL
